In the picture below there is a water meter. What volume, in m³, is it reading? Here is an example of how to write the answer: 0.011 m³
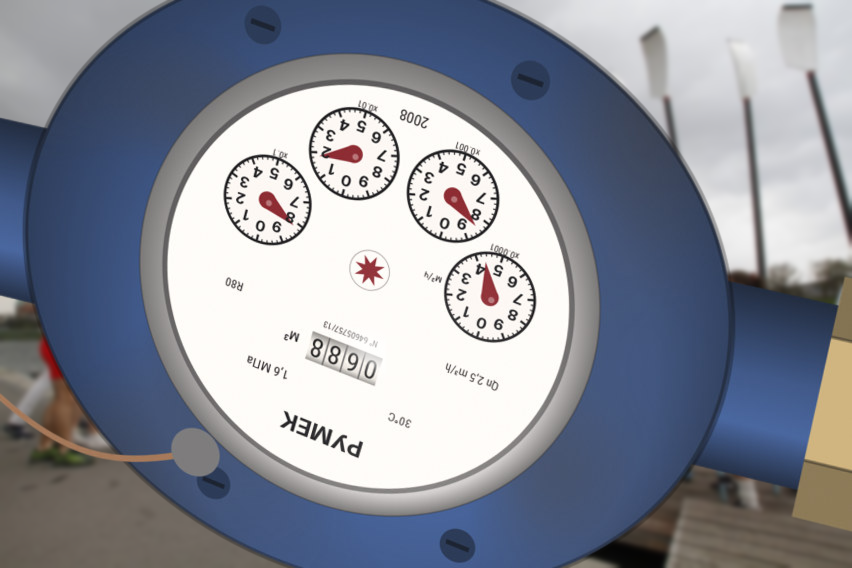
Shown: 688.8184 m³
